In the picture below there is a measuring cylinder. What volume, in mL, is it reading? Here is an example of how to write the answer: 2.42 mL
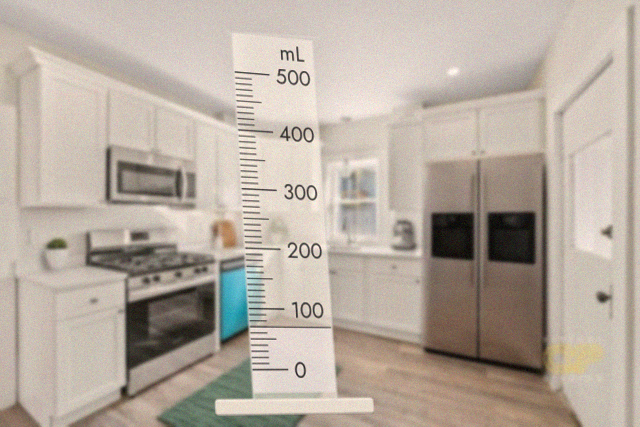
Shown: 70 mL
